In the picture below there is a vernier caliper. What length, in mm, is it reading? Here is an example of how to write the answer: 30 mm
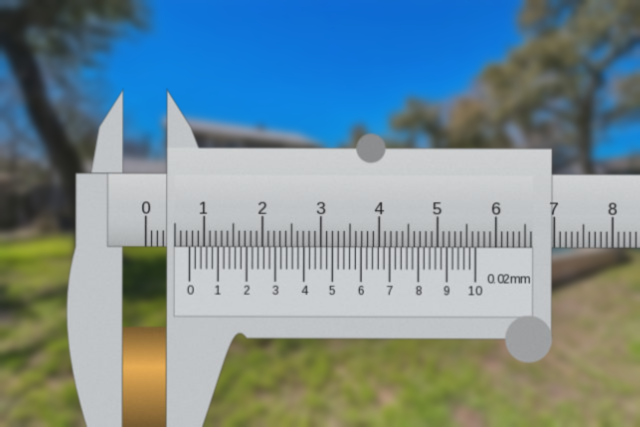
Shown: 7.5 mm
